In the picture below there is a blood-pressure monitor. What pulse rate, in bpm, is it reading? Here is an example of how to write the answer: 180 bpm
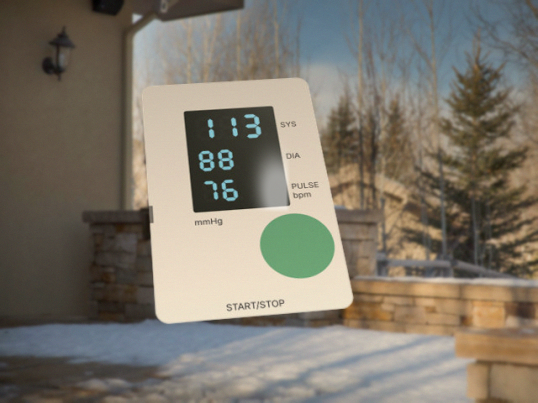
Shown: 76 bpm
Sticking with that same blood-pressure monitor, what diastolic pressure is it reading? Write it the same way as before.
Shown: 88 mmHg
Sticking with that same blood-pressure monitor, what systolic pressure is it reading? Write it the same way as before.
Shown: 113 mmHg
